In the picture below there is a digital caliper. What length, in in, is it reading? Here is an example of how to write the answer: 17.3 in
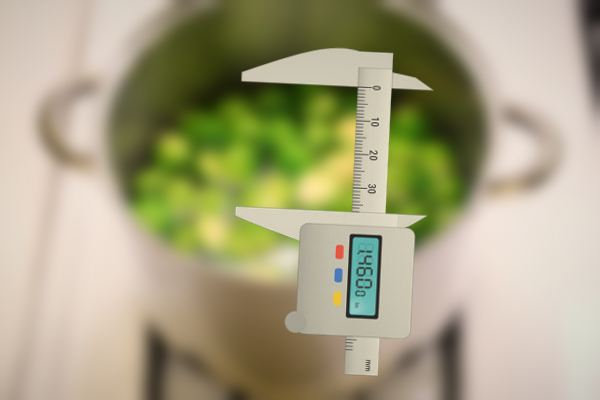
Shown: 1.4600 in
